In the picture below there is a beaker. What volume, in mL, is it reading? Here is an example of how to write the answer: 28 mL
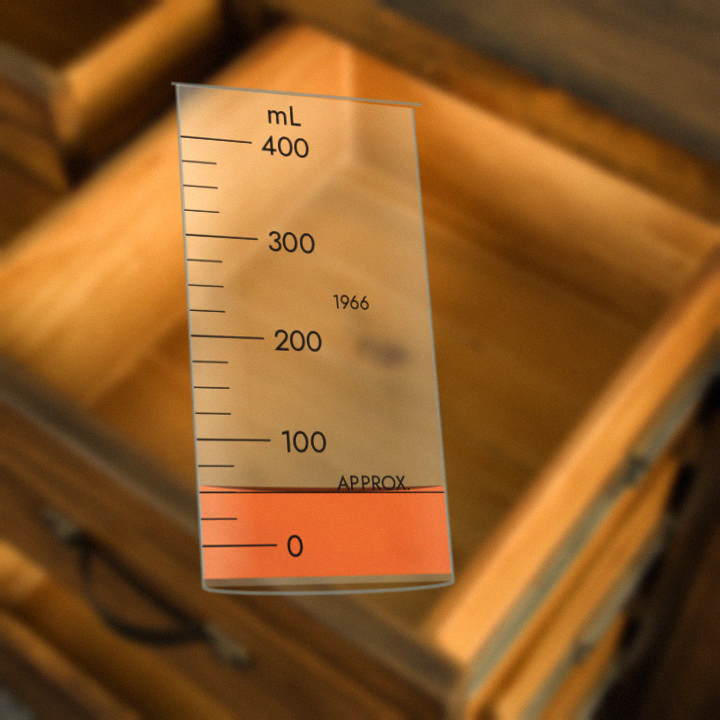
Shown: 50 mL
